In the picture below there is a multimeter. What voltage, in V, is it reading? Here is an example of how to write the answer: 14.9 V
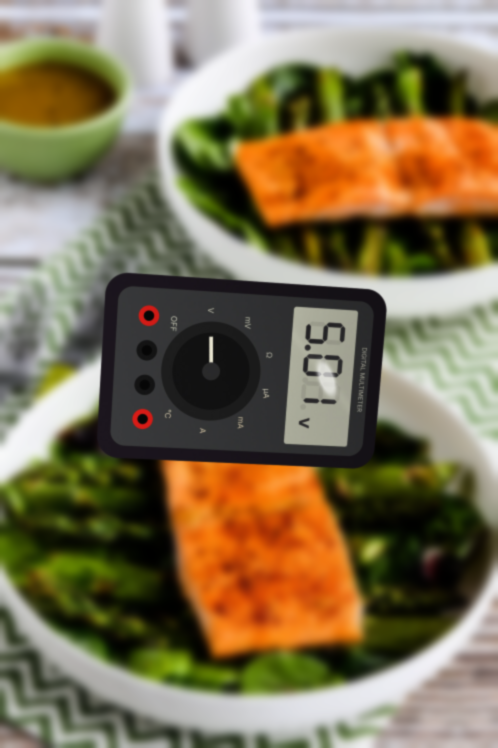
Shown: 5.01 V
